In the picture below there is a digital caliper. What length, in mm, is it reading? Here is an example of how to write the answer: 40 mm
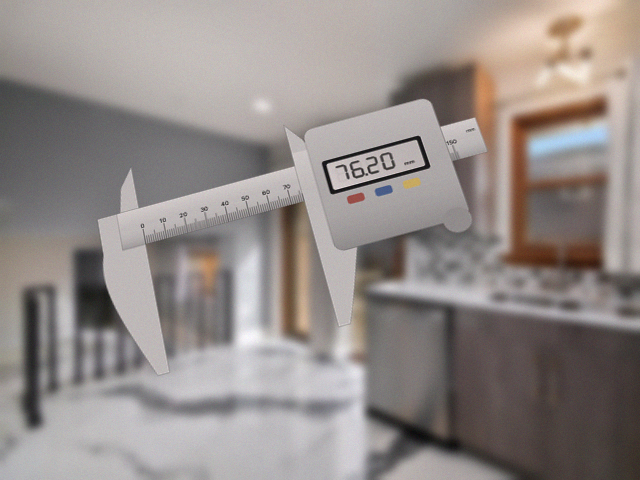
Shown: 76.20 mm
